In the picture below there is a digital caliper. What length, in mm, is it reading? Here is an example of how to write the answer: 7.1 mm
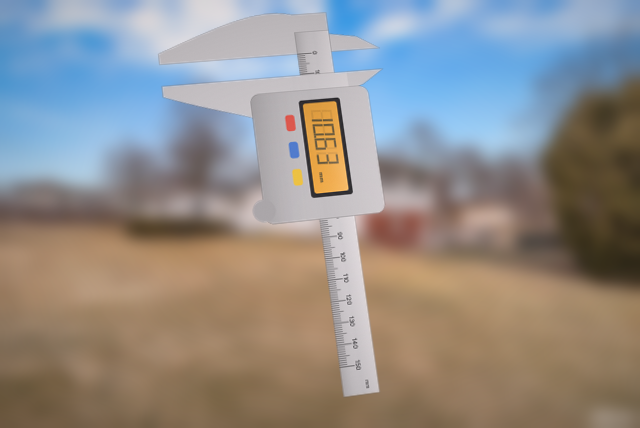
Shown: 10.63 mm
